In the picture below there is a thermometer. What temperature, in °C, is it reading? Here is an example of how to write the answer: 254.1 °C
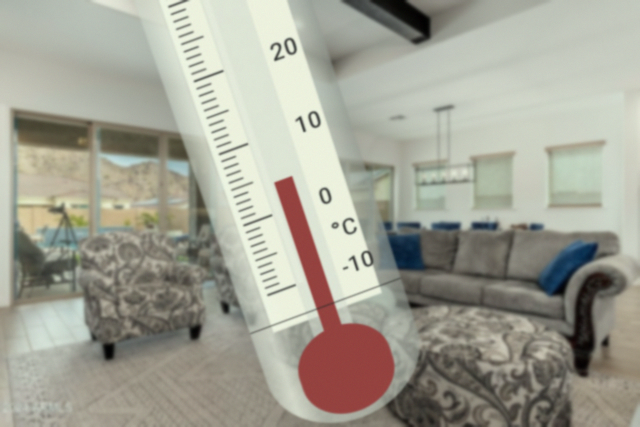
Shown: 4 °C
